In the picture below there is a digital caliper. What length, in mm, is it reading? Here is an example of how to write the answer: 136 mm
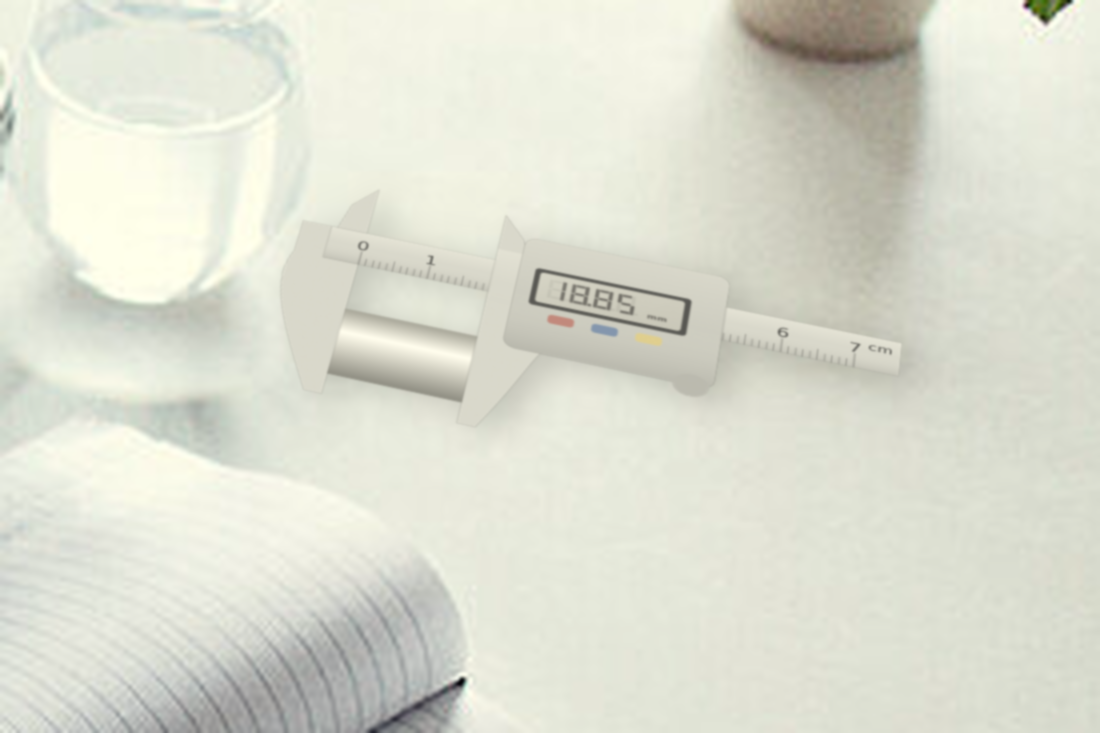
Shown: 18.85 mm
